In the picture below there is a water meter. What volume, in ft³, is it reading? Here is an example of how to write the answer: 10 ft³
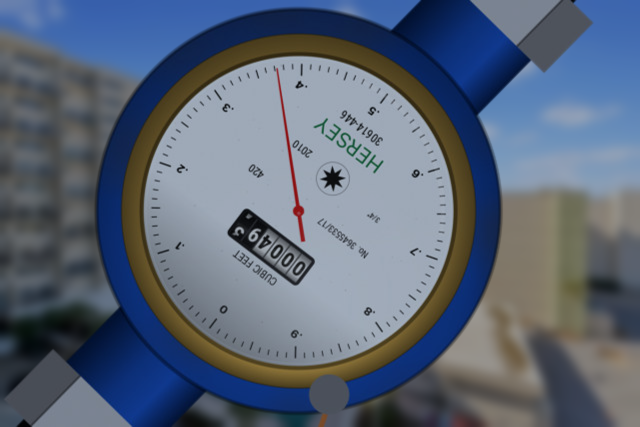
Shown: 493.37 ft³
